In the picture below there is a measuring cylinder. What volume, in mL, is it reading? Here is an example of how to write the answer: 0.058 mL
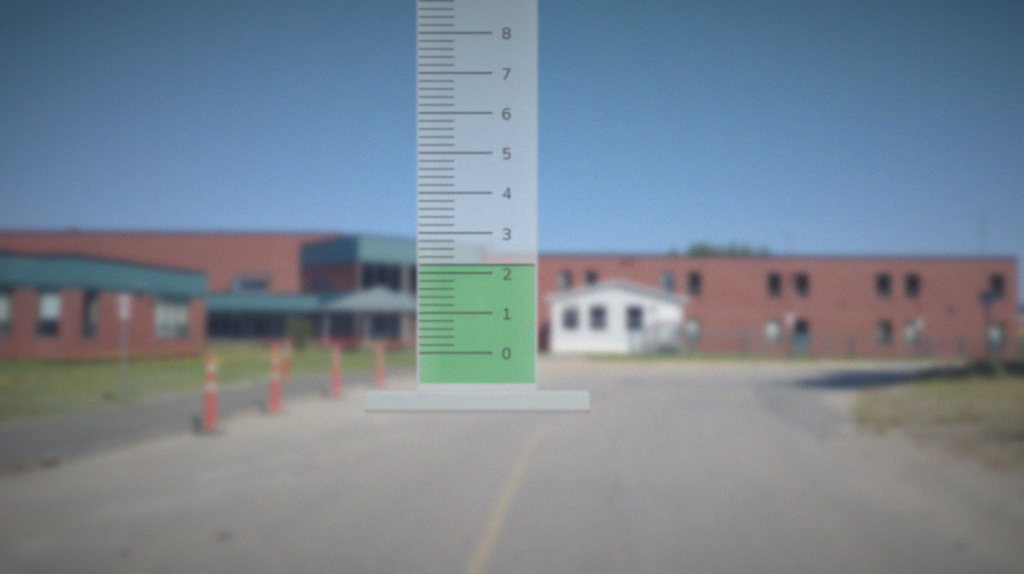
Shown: 2.2 mL
